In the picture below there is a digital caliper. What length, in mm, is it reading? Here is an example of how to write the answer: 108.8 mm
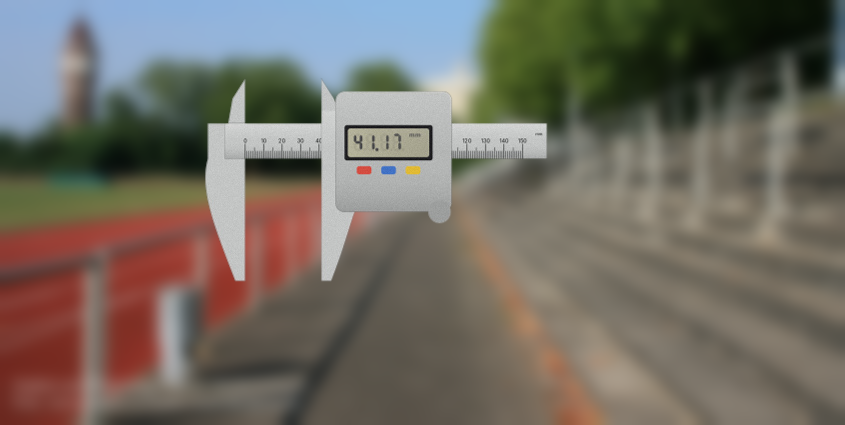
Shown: 41.17 mm
